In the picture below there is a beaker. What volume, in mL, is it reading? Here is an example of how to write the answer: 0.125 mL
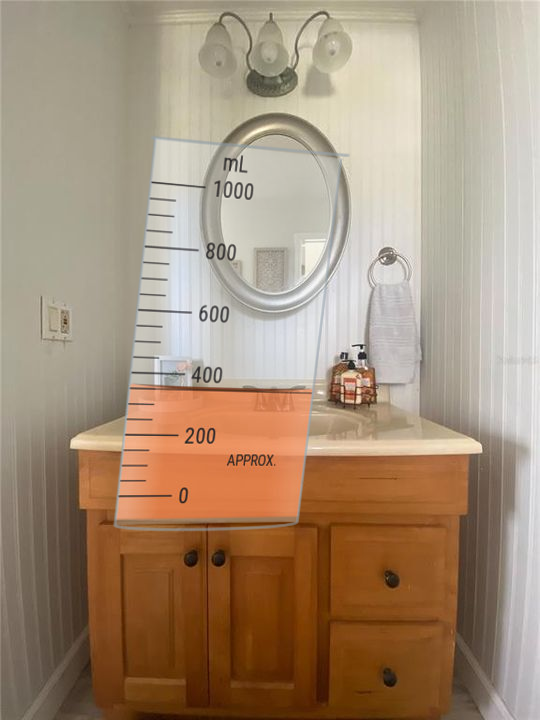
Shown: 350 mL
